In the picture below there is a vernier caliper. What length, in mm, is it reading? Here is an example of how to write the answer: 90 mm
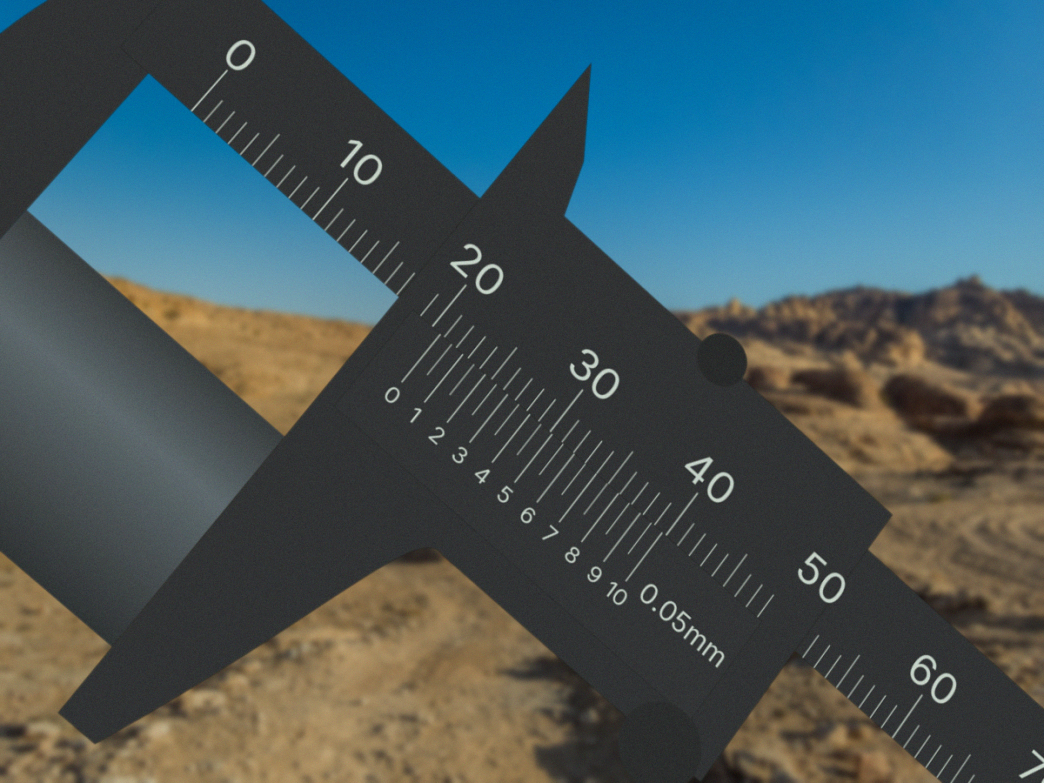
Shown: 20.7 mm
